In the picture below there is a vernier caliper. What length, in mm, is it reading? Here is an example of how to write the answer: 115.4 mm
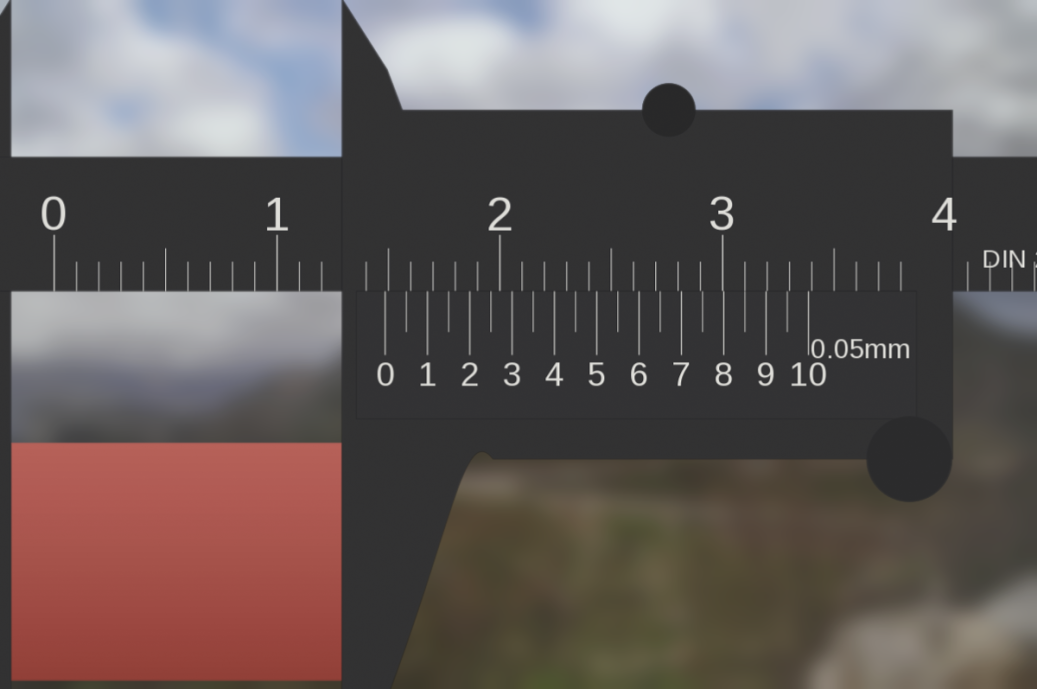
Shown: 14.85 mm
